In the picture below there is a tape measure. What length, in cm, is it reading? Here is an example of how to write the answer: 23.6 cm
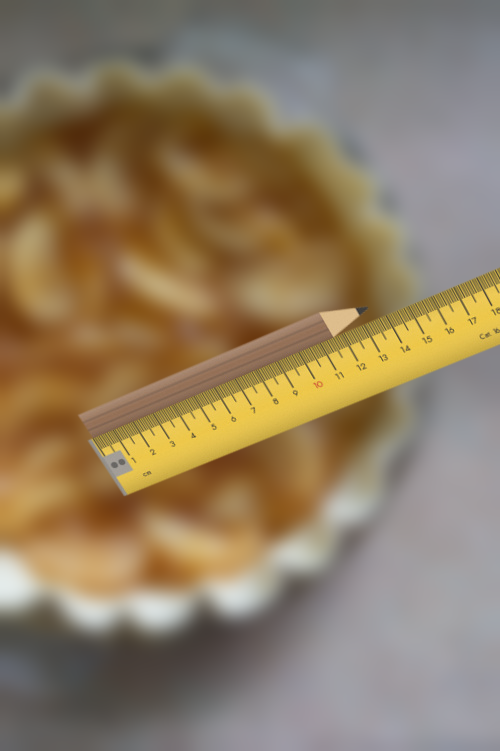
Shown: 13.5 cm
